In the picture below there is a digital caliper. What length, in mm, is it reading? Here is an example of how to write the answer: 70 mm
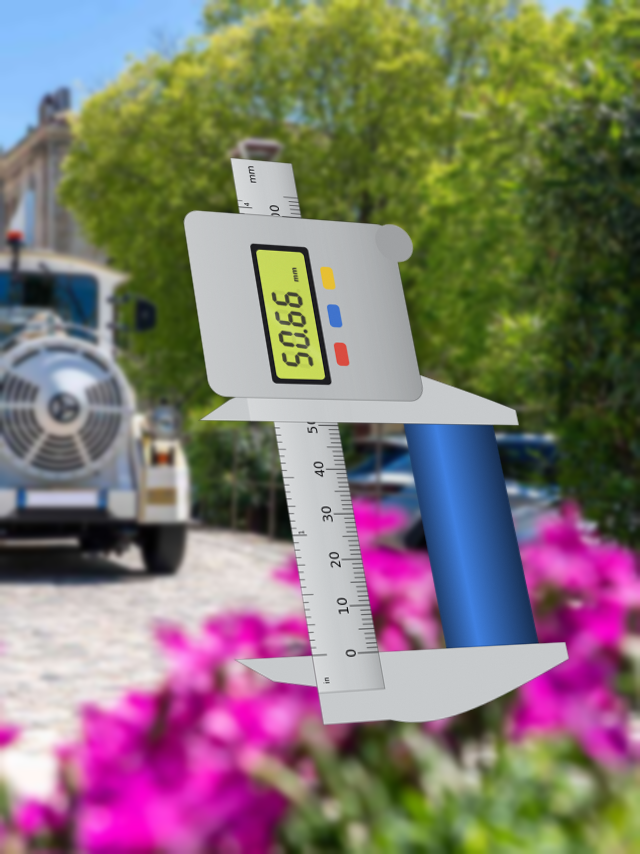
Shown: 50.66 mm
